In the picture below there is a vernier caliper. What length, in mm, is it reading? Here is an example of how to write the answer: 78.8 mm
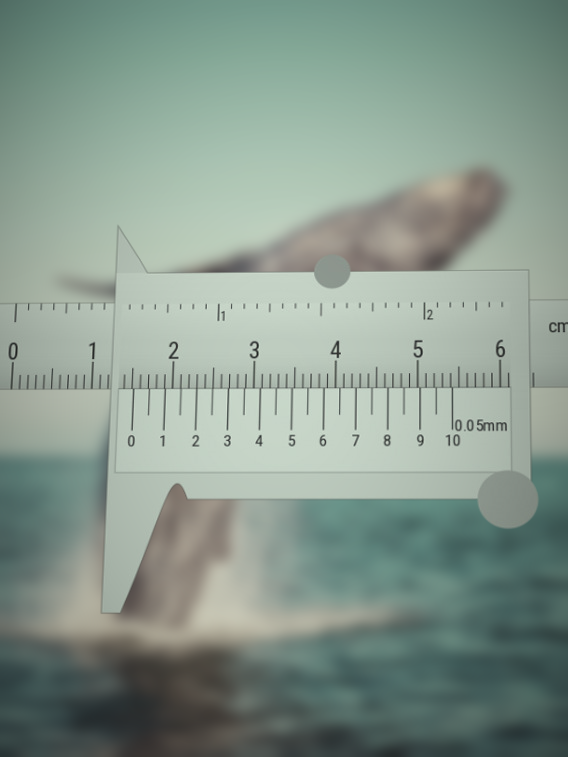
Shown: 15.2 mm
